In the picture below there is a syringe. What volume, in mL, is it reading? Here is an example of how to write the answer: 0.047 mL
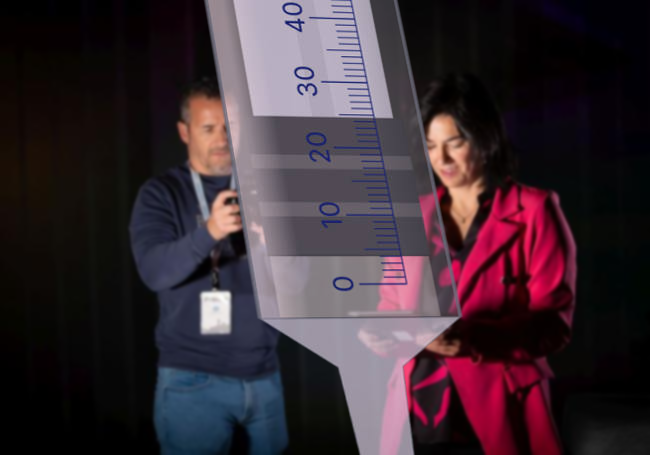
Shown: 4 mL
